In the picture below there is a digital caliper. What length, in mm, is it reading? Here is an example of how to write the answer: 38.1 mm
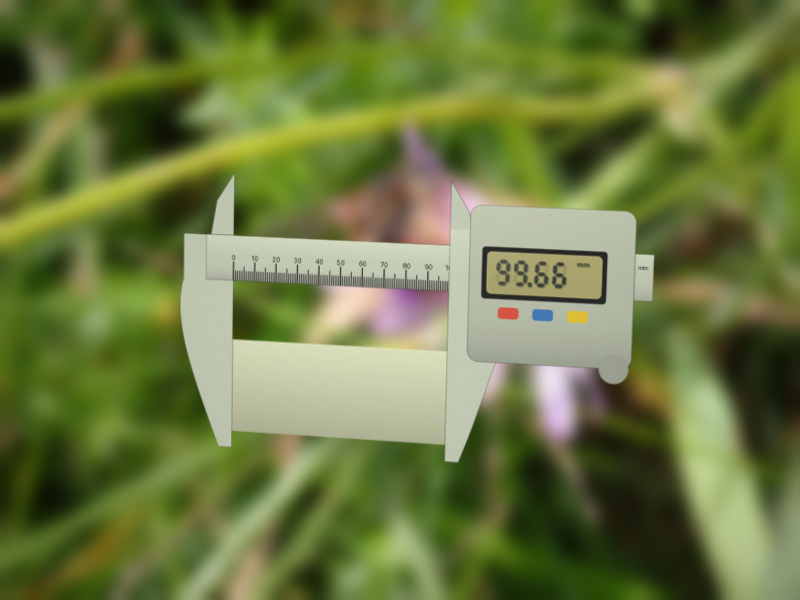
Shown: 99.66 mm
